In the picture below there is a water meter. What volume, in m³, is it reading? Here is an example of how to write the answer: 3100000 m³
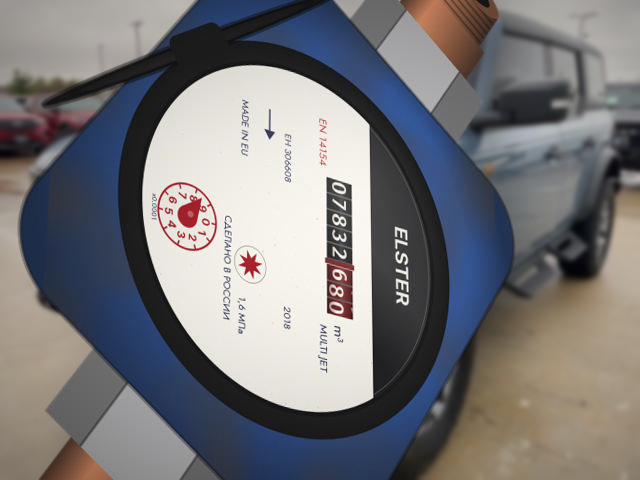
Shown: 7832.6798 m³
